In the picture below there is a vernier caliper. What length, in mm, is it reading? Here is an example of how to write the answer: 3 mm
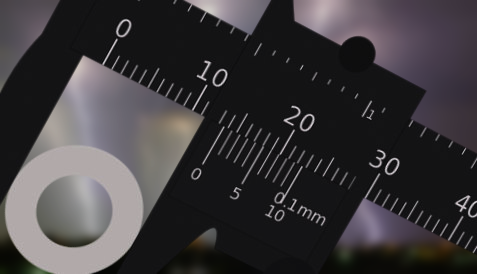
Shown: 13.6 mm
